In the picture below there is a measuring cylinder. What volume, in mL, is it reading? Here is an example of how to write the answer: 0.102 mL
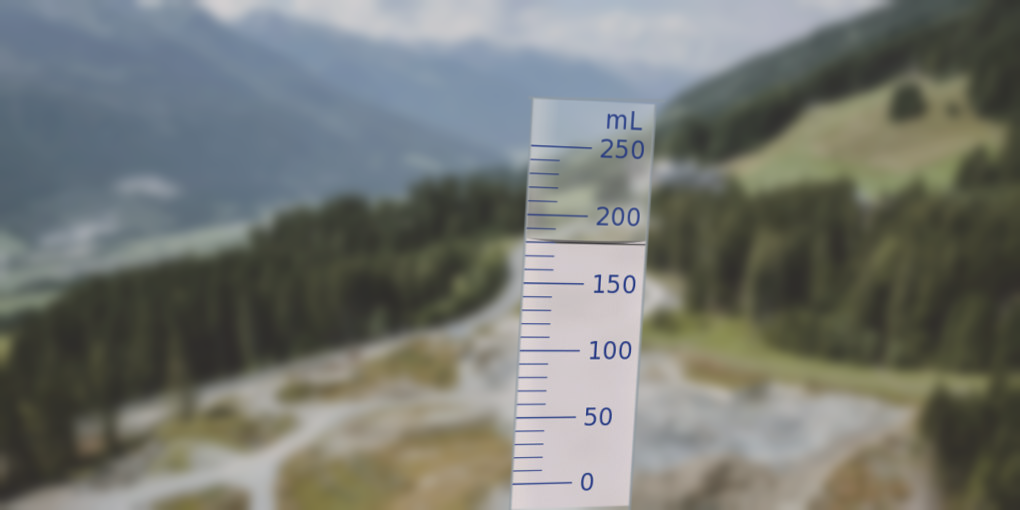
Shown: 180 mL
